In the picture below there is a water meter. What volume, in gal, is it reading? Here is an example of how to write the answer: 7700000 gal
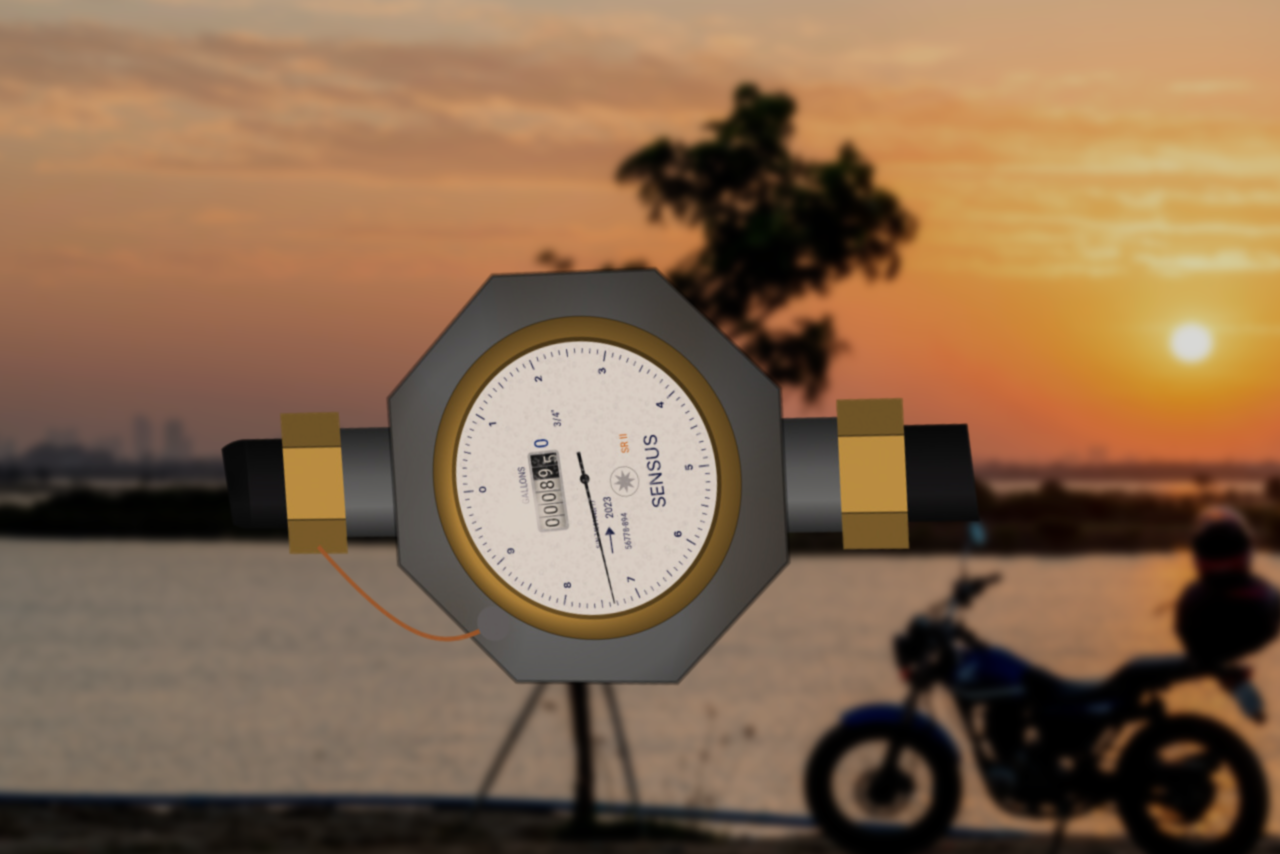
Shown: 8947.3 gal
